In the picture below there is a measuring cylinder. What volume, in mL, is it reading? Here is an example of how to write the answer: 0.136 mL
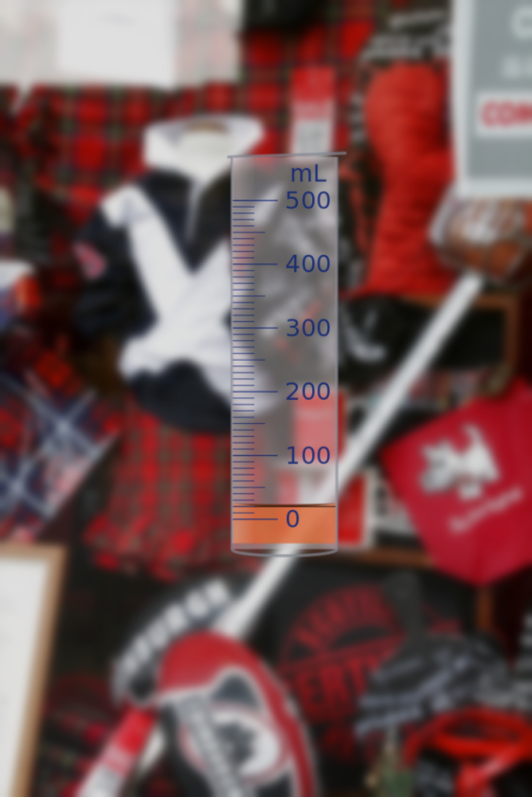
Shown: 20 mL
